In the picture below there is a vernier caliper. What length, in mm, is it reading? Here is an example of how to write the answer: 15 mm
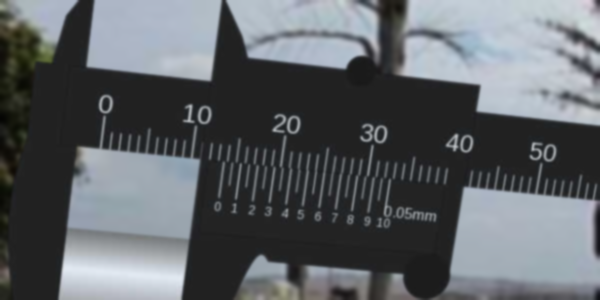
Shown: 13.6 mm
